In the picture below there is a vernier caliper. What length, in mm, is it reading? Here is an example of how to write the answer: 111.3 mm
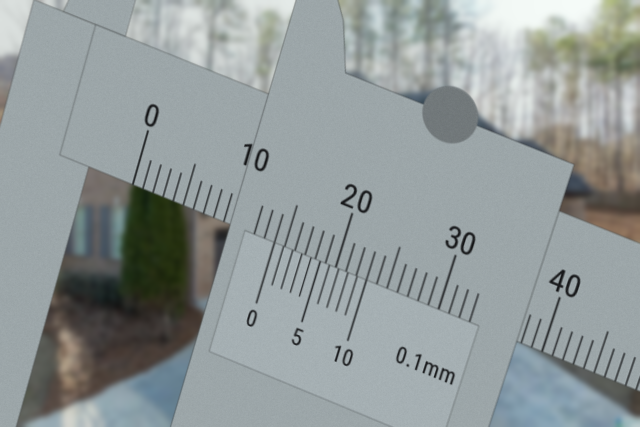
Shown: 14.0 mm
